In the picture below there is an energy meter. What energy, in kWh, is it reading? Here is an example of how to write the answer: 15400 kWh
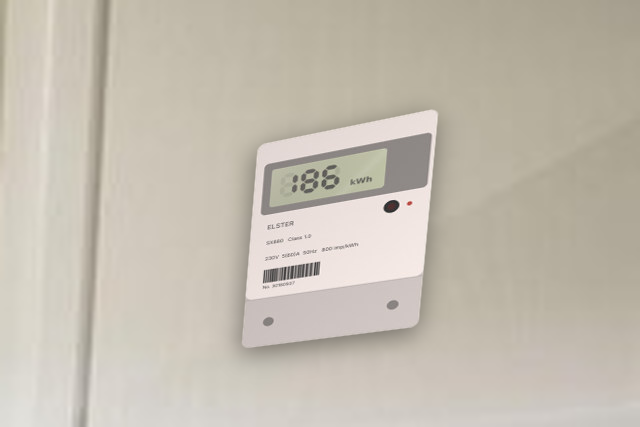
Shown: 186 kWh
